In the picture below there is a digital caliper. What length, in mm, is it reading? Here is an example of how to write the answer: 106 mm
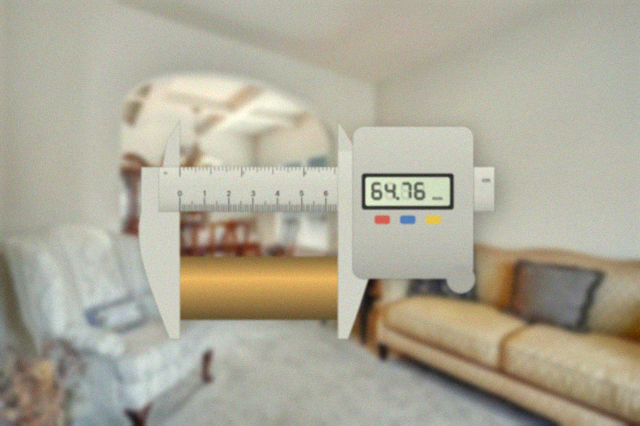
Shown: 64.76 mm
